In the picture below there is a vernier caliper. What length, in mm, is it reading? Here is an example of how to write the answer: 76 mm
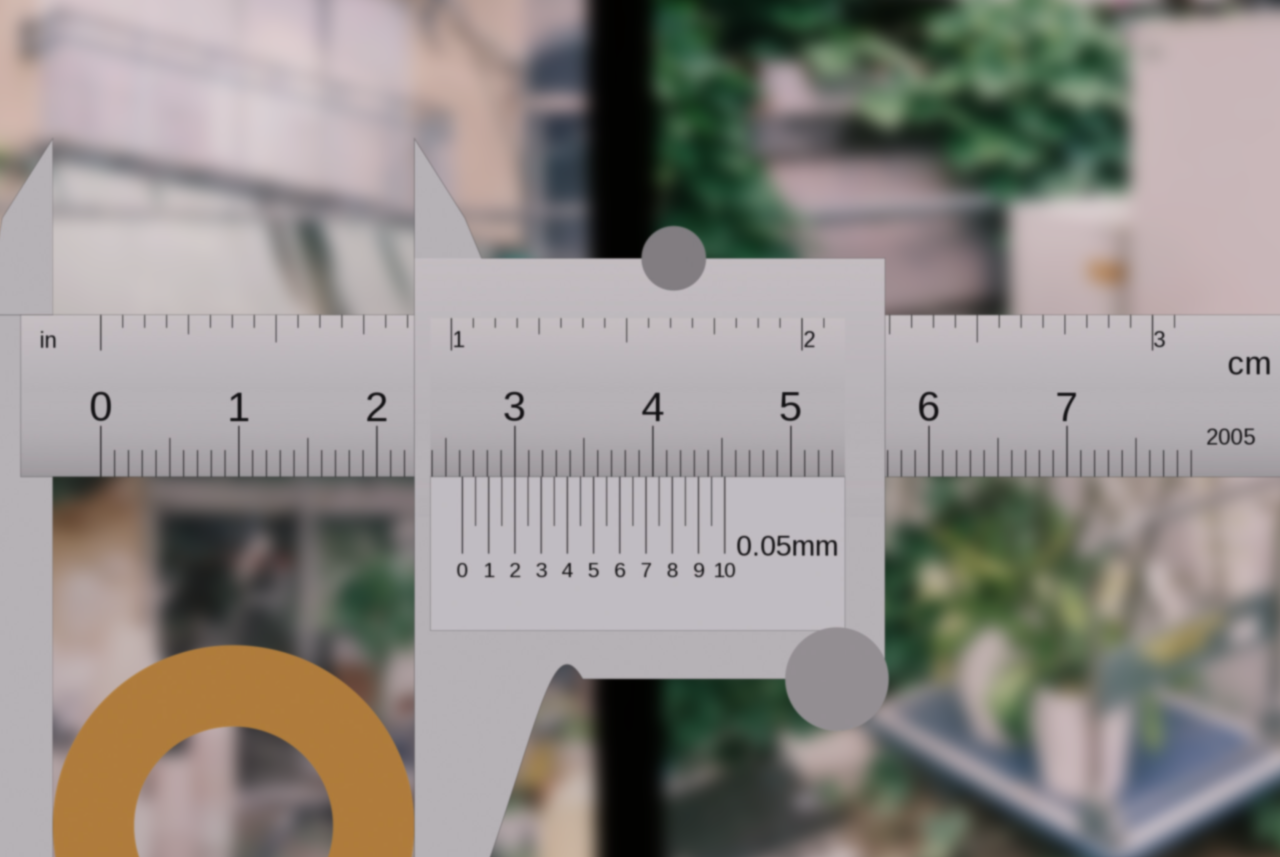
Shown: 26.2 mm
